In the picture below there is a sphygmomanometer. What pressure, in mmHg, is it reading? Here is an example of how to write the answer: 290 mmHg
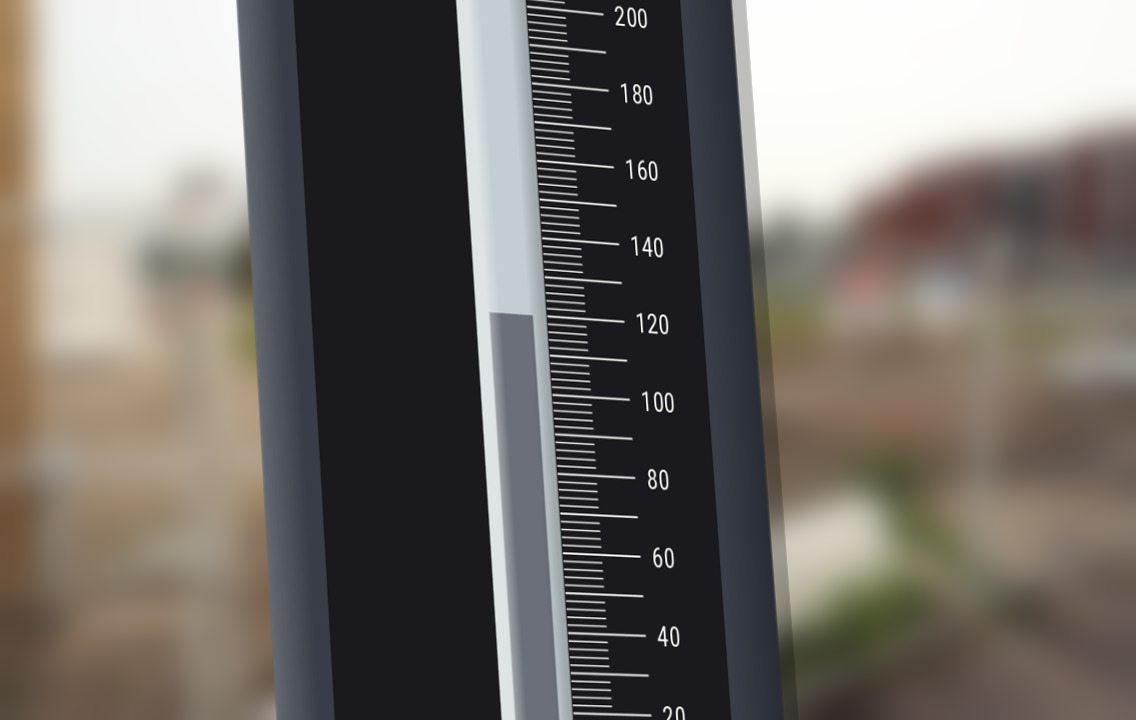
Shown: 120 mmHg
